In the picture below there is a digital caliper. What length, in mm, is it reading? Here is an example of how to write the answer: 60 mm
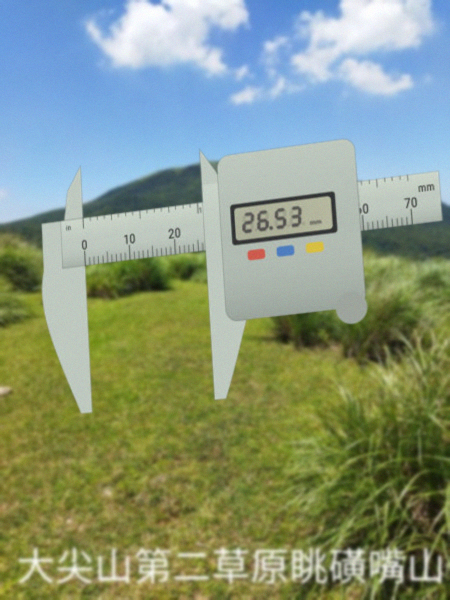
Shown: 26.53 mm
